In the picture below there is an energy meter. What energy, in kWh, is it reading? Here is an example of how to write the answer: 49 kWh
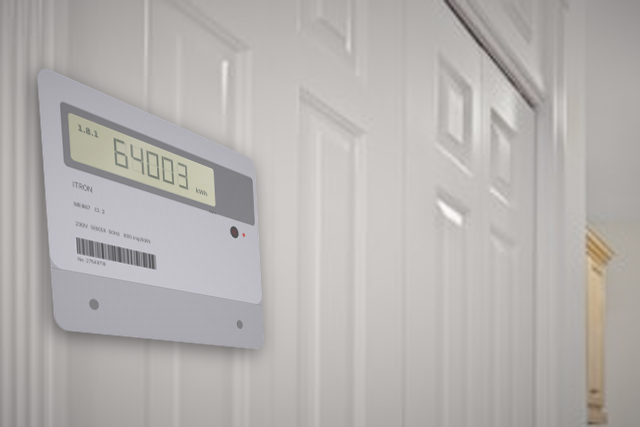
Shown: 64003 kWh
